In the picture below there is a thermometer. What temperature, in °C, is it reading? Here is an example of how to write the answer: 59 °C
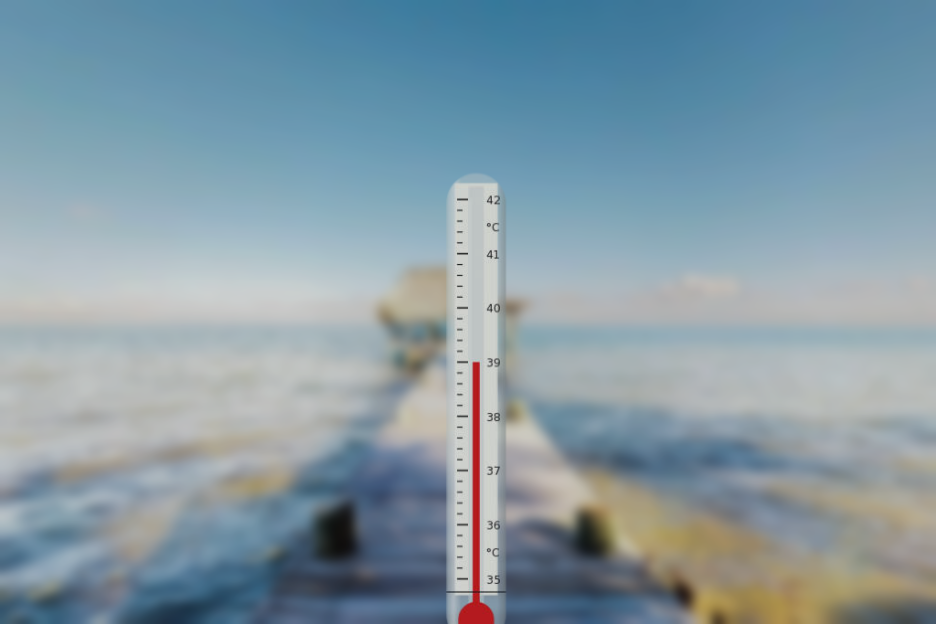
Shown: 39 °C
